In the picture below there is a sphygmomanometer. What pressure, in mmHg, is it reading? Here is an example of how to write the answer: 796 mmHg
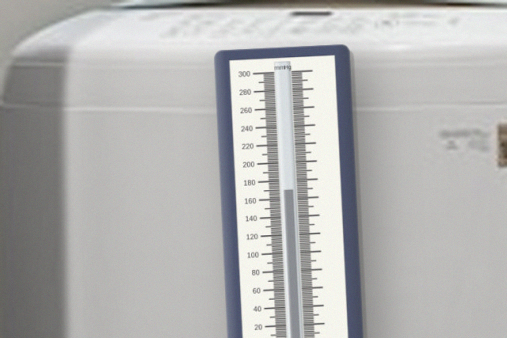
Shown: 170 mmHg
